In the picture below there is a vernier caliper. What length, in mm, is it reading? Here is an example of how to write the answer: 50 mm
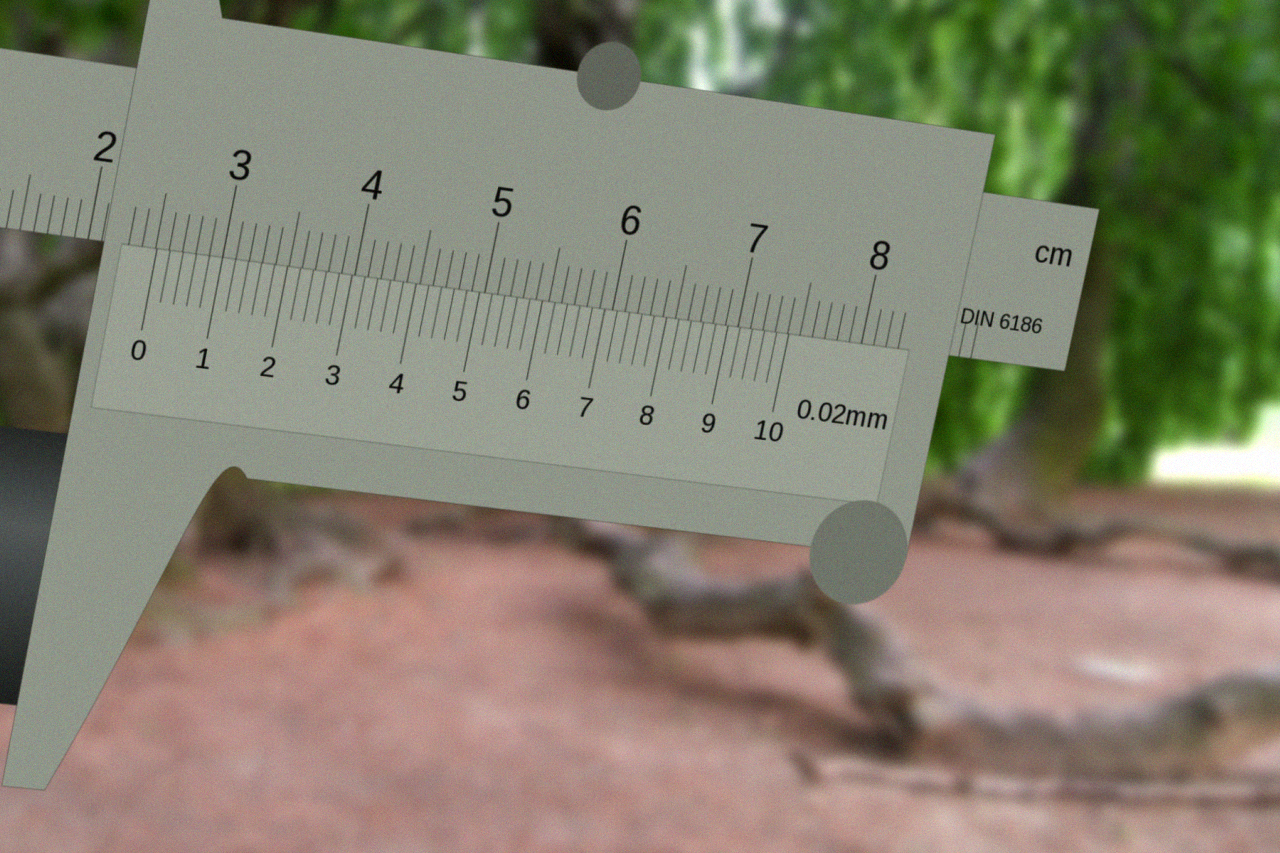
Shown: 25.1 mm
